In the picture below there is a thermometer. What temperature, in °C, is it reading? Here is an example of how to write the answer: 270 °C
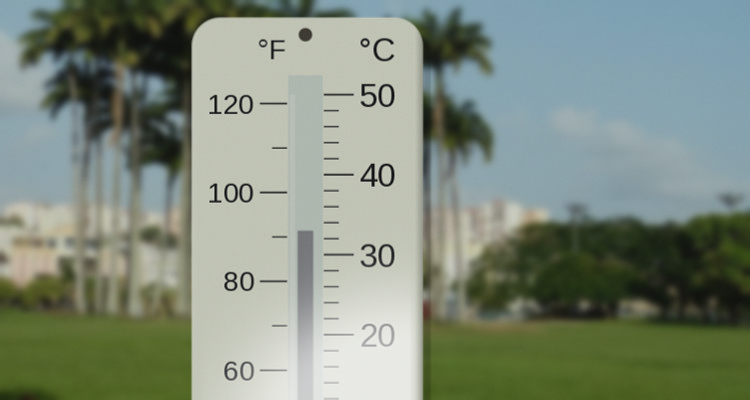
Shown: 33 °C
